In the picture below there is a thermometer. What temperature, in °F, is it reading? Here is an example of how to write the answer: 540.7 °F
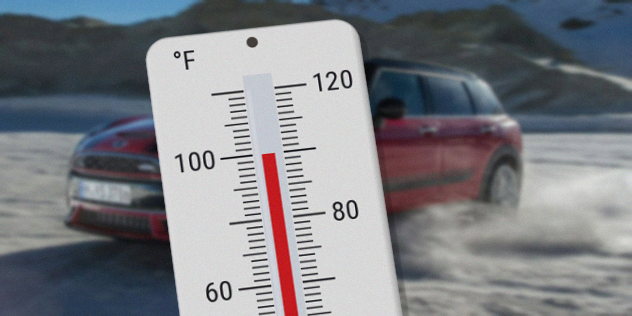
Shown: 100 °F
